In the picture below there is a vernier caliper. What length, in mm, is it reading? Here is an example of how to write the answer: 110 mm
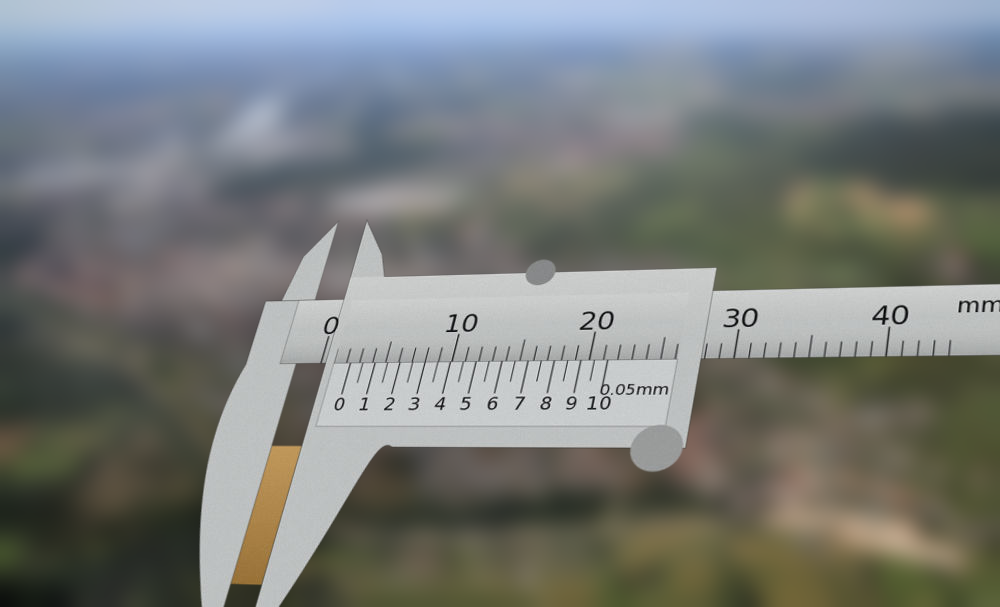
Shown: 2.3 mm
